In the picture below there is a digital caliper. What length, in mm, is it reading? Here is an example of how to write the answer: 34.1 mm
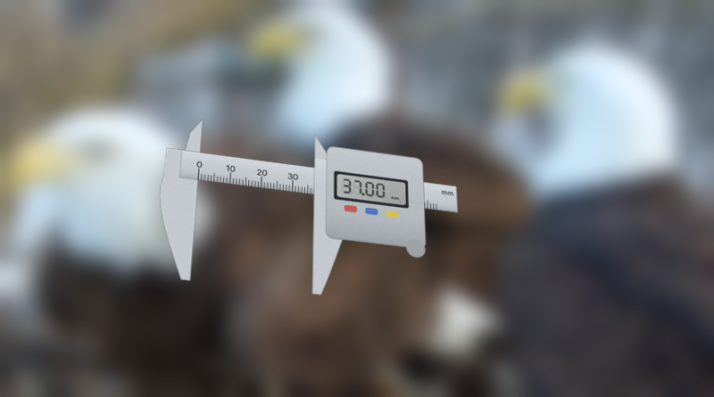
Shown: 37.00 mm
